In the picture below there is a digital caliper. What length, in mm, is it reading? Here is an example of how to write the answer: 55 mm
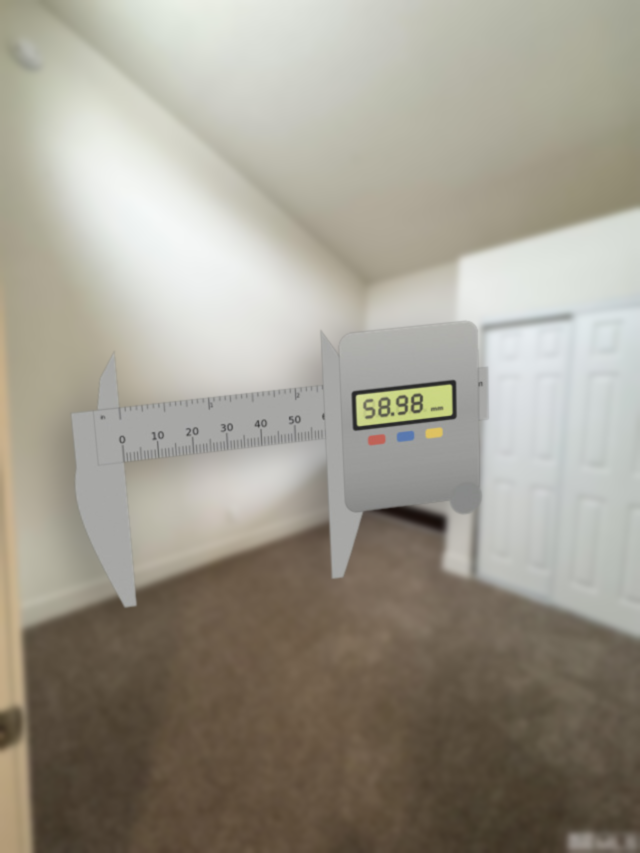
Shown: 58.98 mm
